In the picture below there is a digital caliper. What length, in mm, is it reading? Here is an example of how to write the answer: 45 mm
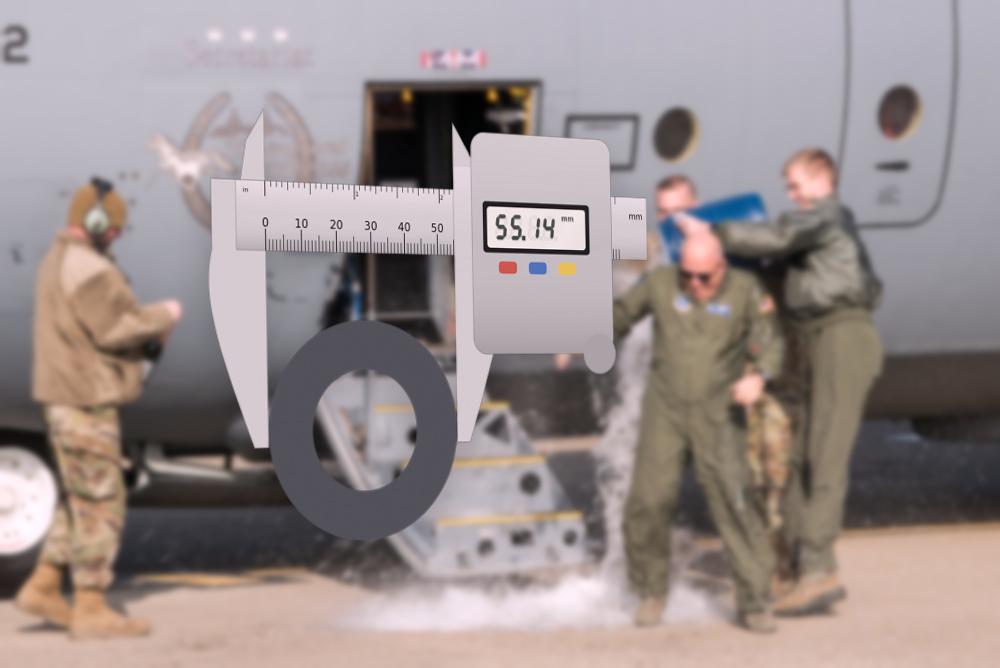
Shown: 55.14 mm
